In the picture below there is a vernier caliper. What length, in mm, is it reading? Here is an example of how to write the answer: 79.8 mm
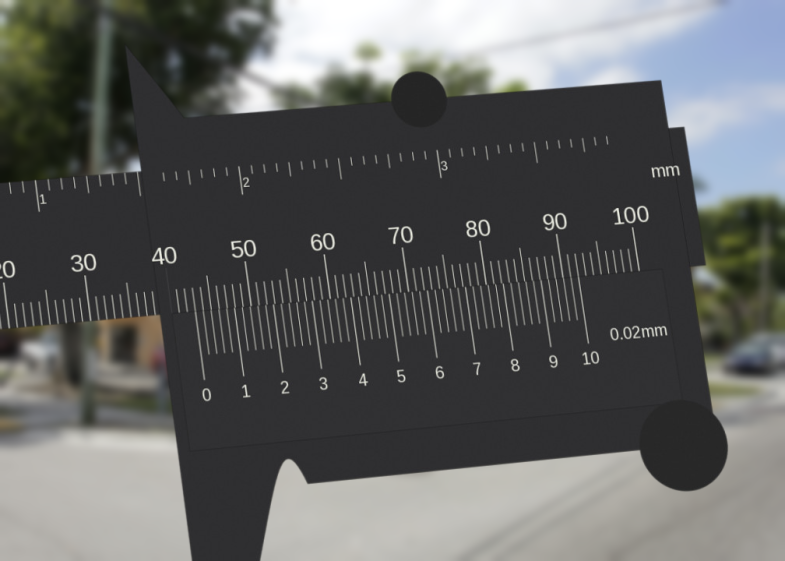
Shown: 43.0 mm
